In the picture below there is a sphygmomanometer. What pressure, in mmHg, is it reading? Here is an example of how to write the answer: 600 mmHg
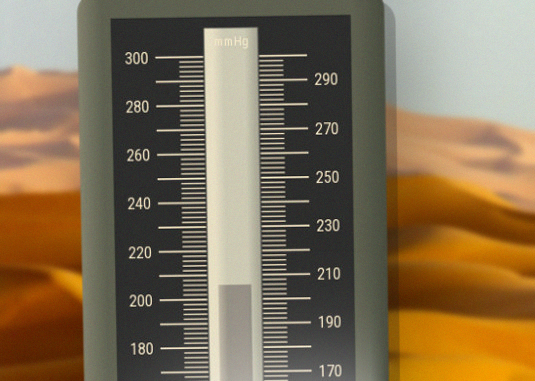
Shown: 206 mmHg
